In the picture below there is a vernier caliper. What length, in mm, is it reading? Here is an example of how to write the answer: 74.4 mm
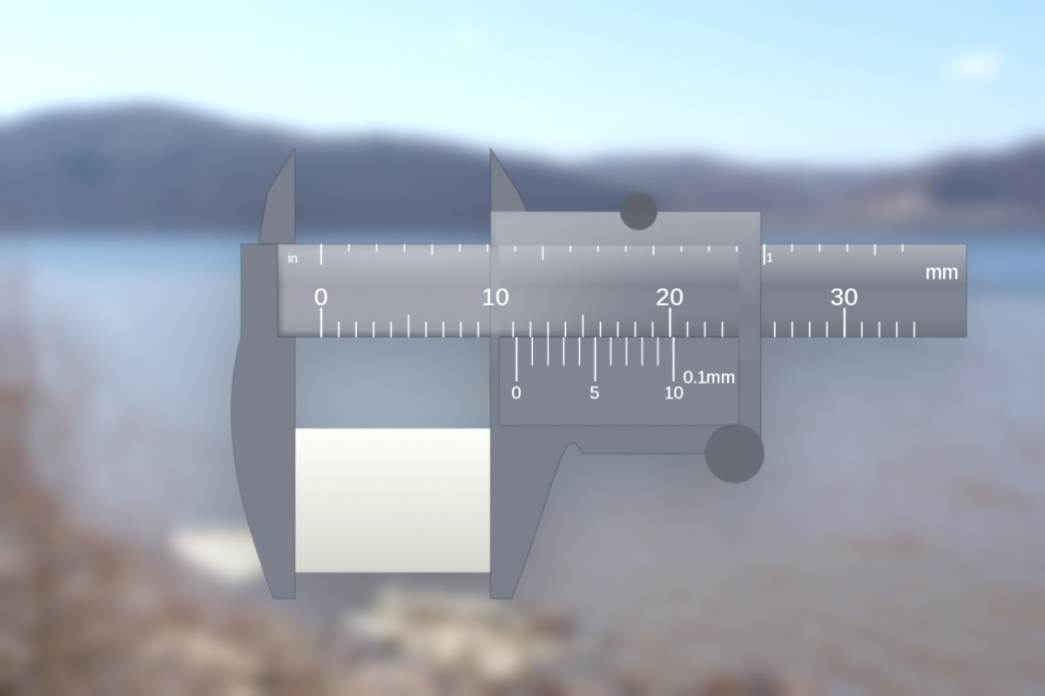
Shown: 11.2 mm
